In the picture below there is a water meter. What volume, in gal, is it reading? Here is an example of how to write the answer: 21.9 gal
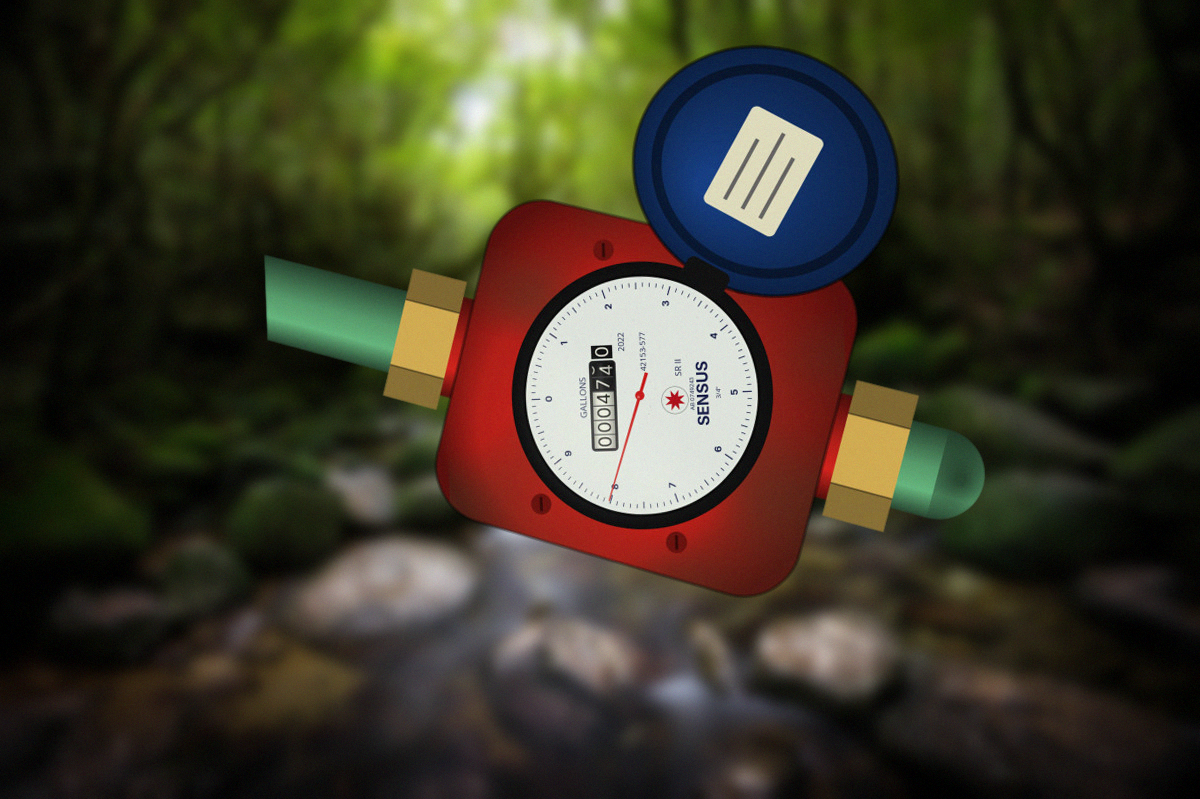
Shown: 4738.0 gal
